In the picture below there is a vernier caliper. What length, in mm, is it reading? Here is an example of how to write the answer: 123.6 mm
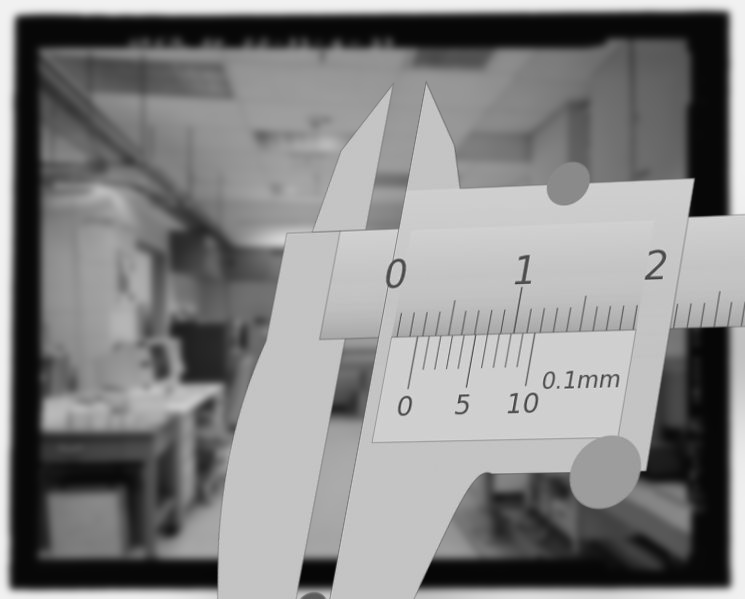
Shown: 2.6 mm
